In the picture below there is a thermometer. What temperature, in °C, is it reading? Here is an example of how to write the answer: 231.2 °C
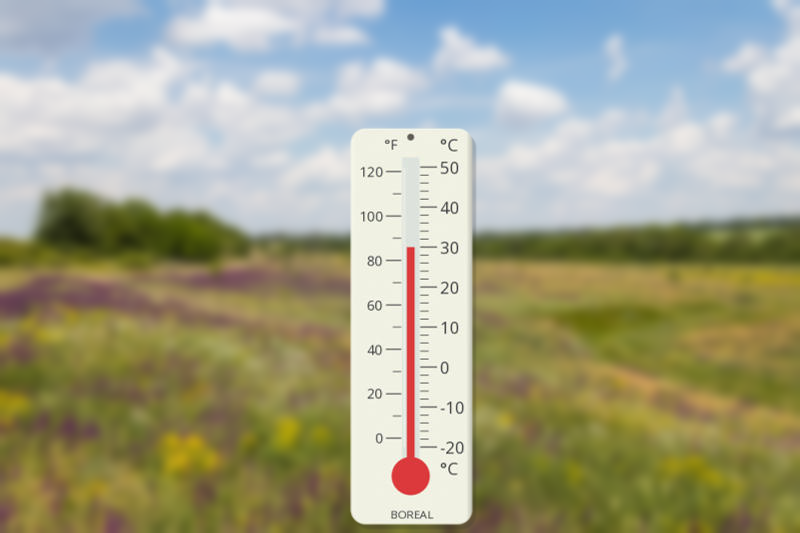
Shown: 30 °C
